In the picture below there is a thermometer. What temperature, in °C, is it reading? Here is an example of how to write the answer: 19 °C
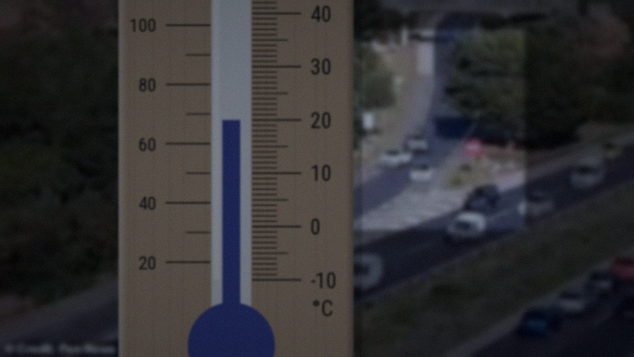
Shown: 20 °C
